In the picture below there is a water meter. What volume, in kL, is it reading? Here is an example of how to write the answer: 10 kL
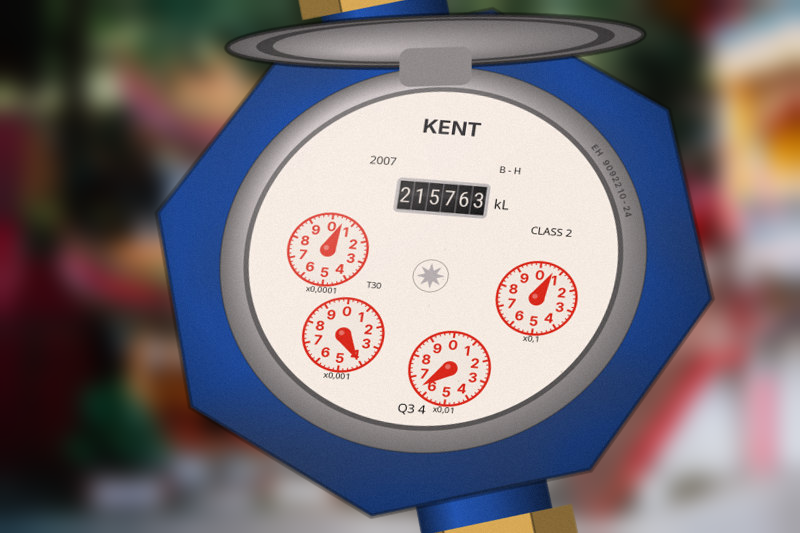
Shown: 215763.0640 kL
